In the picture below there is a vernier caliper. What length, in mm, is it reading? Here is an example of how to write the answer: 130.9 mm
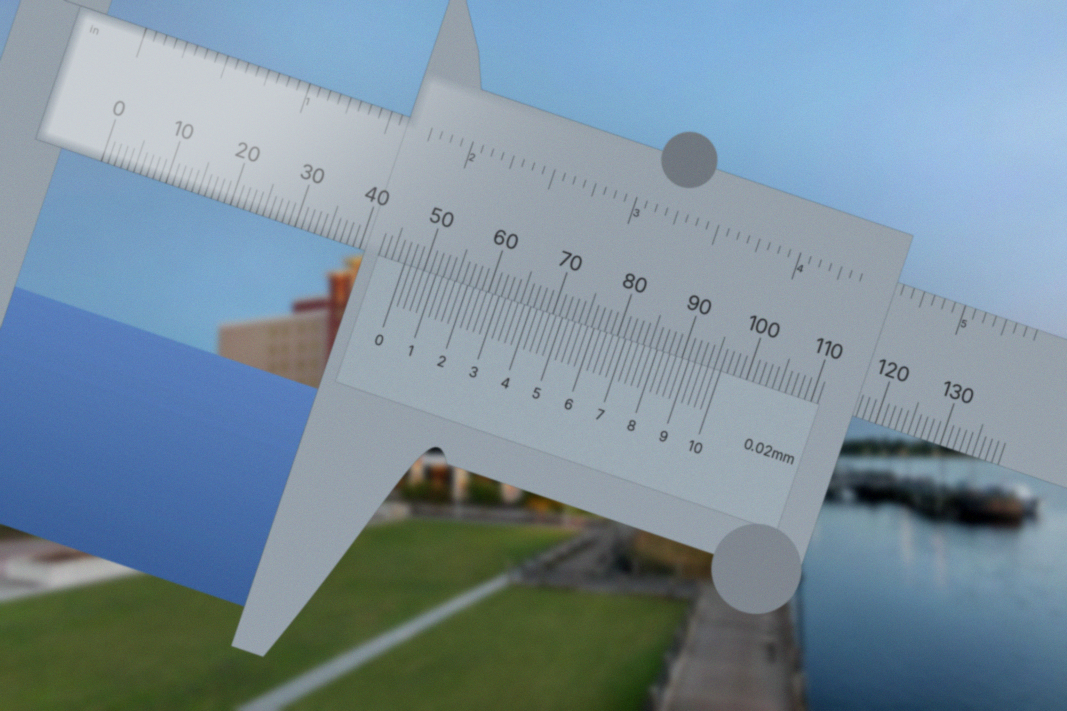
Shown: 47.0 mm
